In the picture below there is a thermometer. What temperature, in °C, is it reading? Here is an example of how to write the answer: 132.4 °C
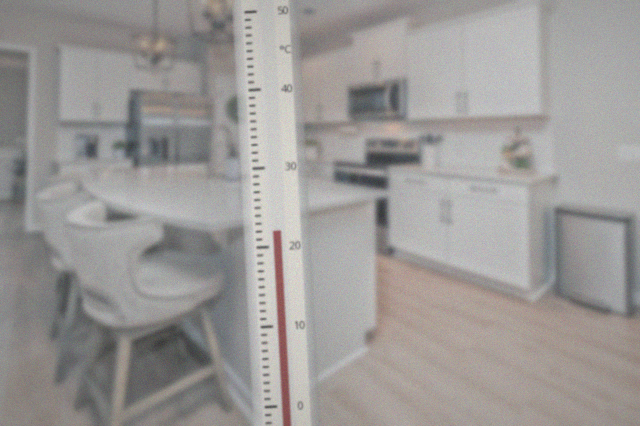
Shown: 22 °C
